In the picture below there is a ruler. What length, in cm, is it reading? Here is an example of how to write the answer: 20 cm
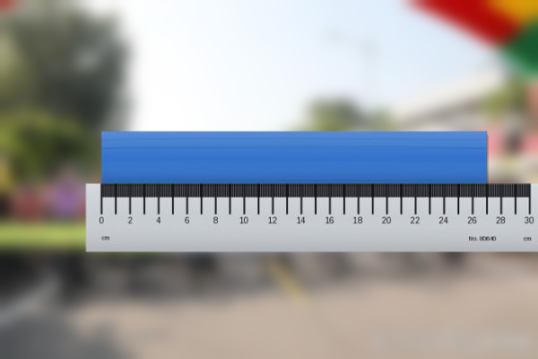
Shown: 27 cm
